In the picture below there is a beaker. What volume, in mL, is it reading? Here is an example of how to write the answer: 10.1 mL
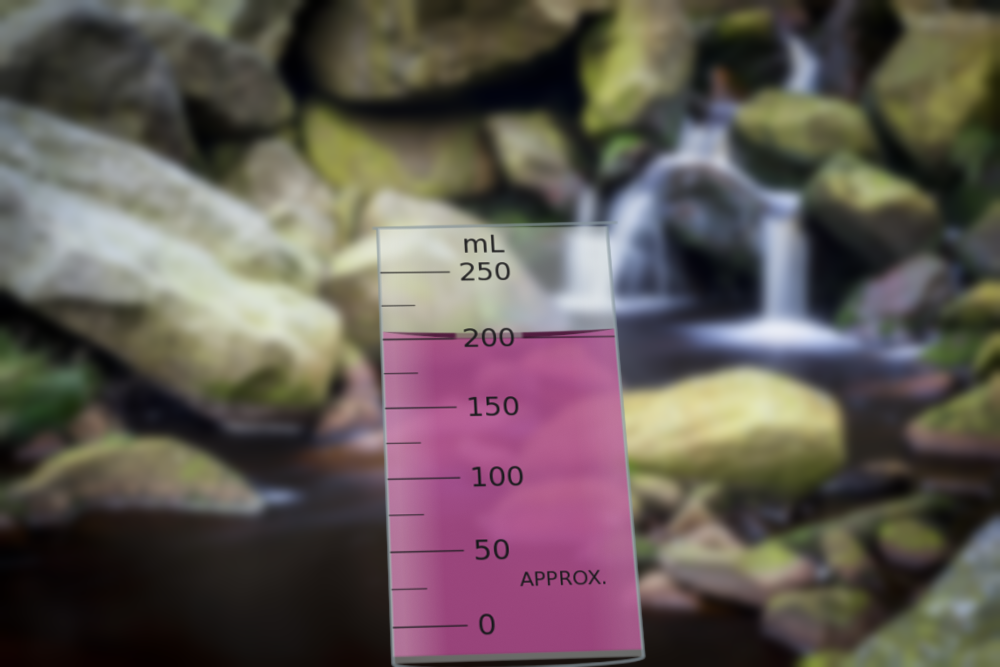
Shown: 200 mL
